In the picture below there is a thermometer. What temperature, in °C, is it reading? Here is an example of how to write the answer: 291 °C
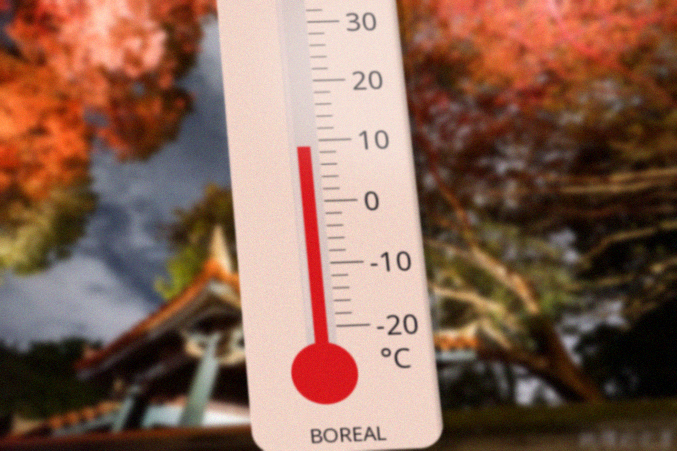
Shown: 9 °C
